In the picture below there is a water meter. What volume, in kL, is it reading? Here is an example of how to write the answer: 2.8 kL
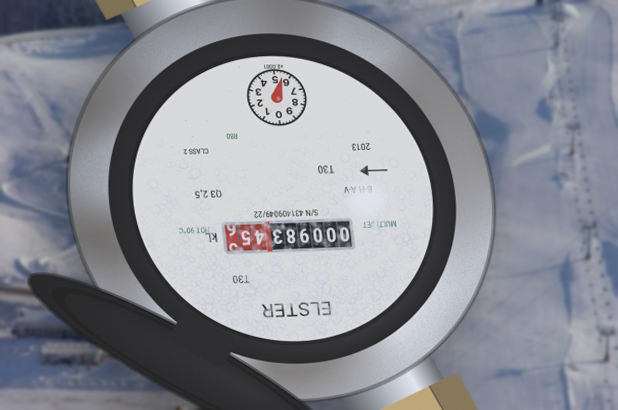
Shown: 983.4555 kL
